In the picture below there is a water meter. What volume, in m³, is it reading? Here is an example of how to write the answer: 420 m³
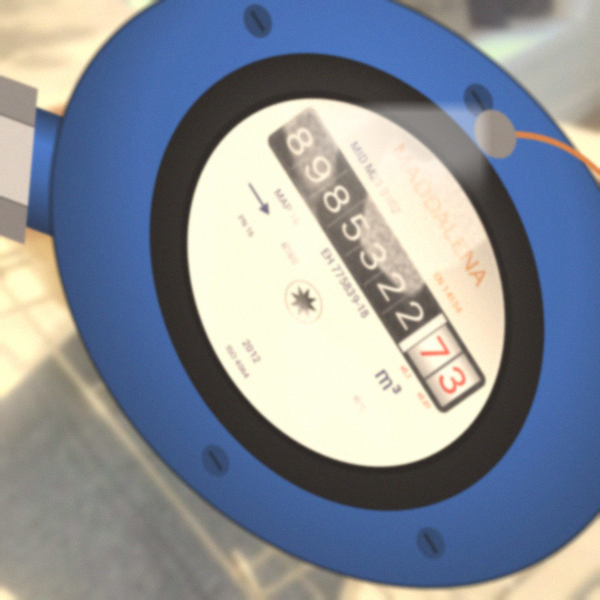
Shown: 8985322.73 m³
